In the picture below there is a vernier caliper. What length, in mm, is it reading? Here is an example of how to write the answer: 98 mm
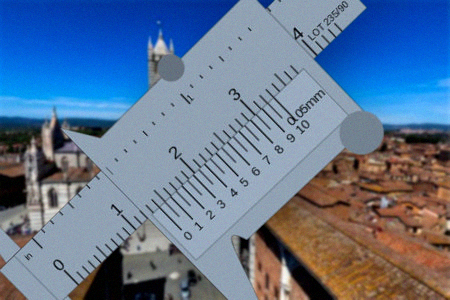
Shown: 14.0 mm
